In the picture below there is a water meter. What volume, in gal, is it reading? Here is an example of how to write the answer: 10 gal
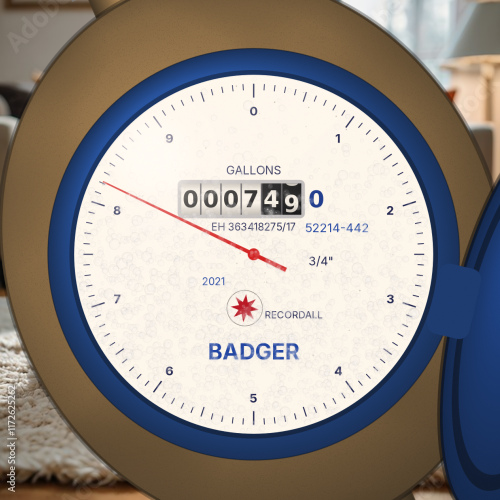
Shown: 7488.2 gal
